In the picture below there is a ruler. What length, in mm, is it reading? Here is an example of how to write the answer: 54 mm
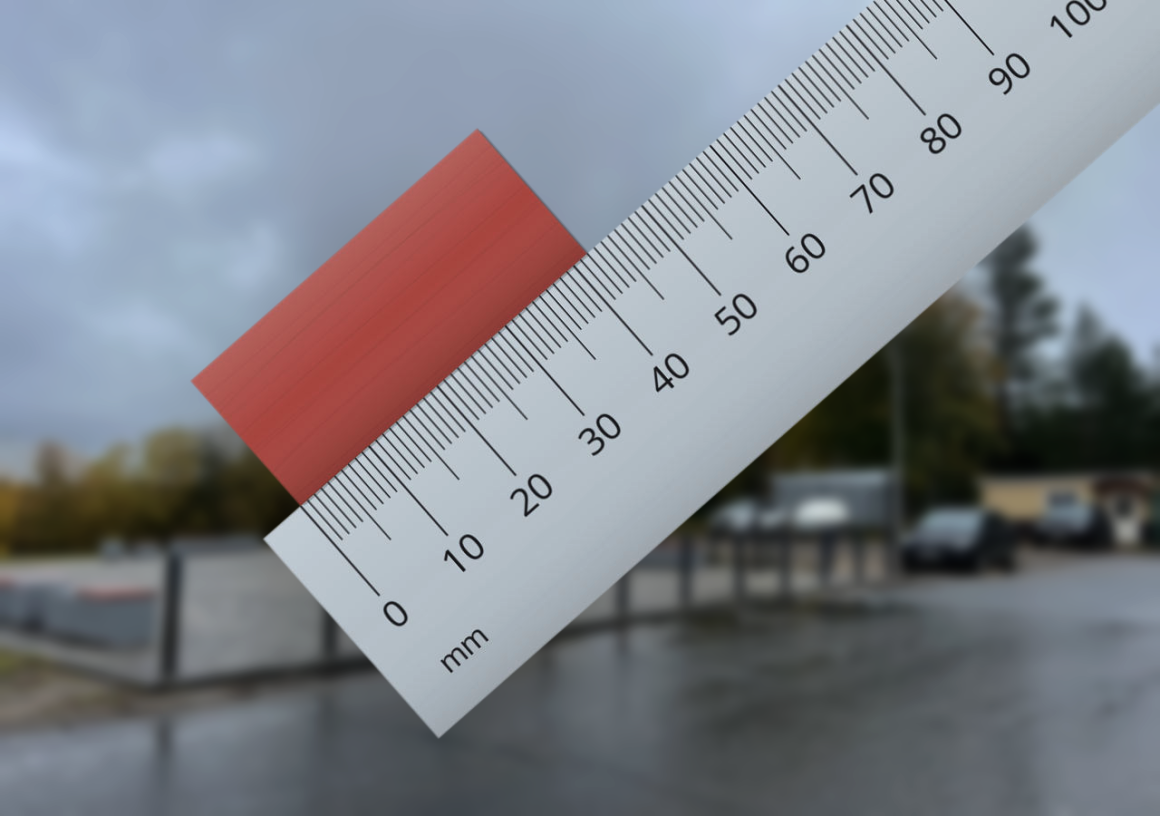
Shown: 42 mm
